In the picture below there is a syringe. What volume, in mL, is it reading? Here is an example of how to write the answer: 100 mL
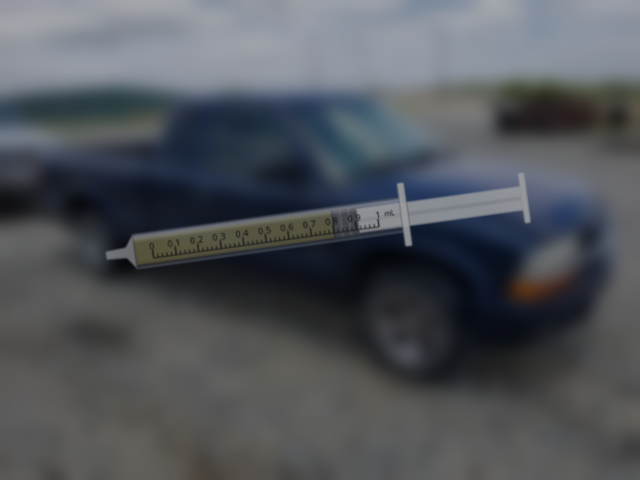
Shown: 0.8 mL
